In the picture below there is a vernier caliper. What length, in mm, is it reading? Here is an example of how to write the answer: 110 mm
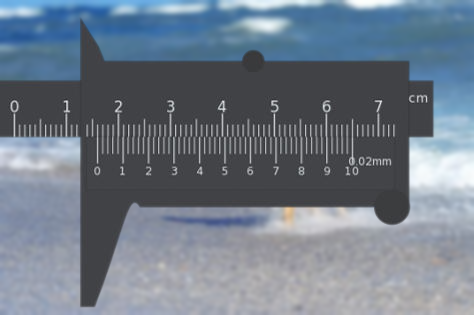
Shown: 16.0 mm
